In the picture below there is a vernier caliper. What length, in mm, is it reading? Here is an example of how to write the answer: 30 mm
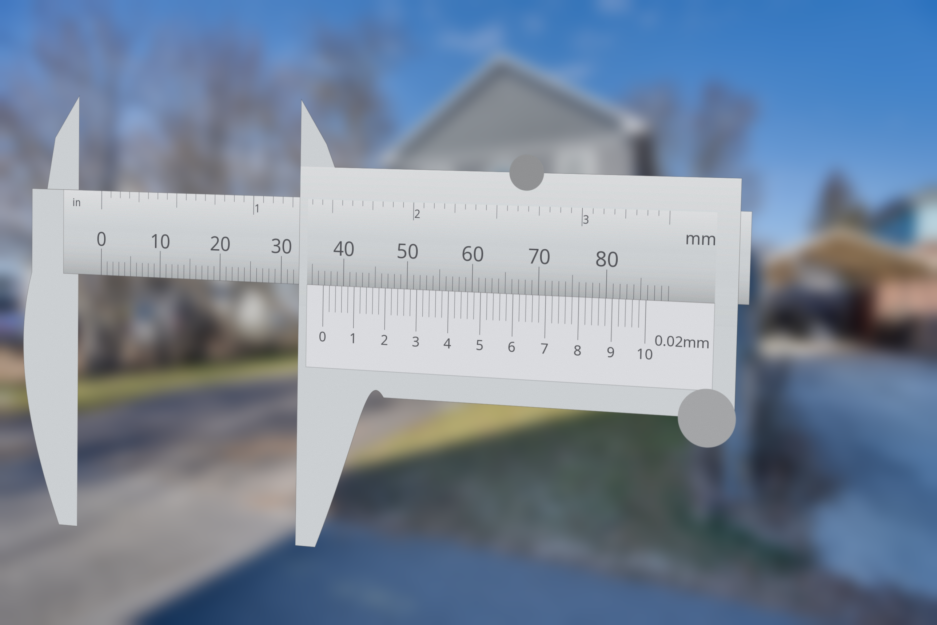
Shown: 36.8 mm
